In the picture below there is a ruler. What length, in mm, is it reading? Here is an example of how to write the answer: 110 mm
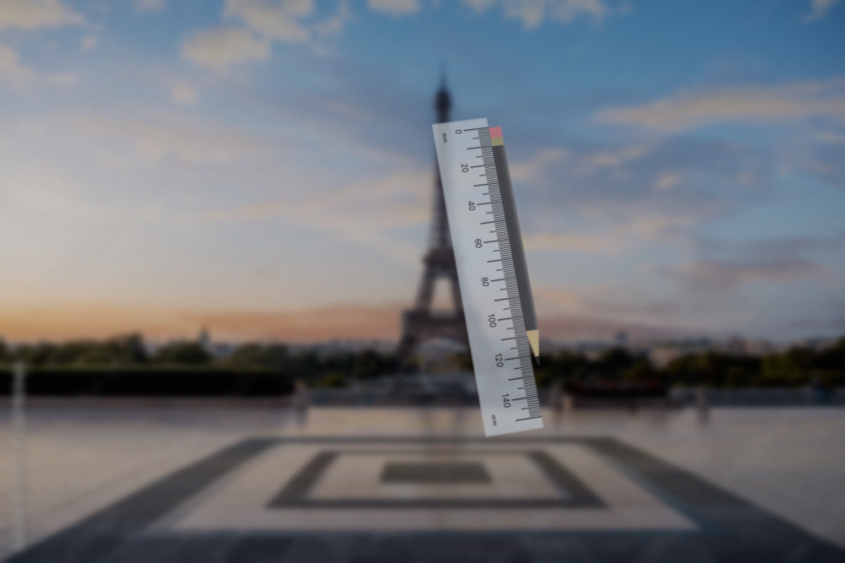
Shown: 125 mm
